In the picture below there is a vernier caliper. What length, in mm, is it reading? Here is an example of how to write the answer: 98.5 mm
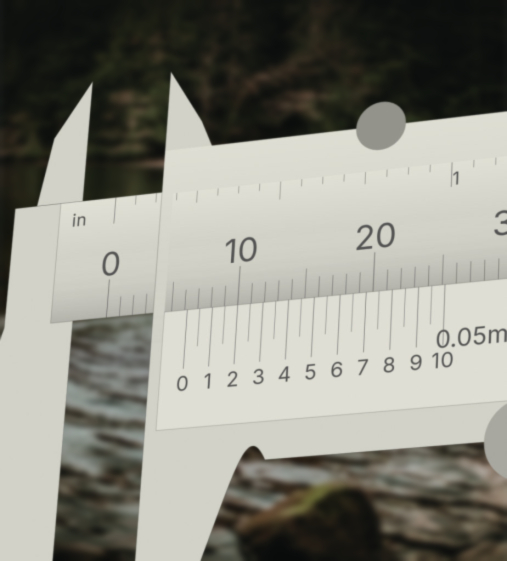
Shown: 6.2 mm
